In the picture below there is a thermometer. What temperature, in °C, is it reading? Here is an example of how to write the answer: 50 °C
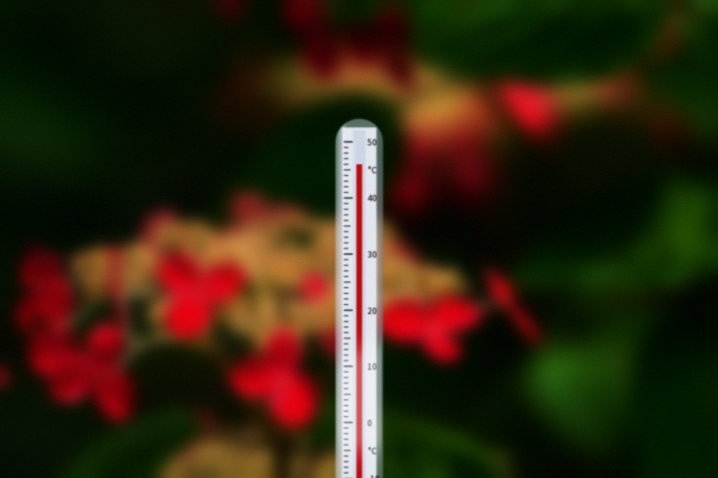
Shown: 46 °C
